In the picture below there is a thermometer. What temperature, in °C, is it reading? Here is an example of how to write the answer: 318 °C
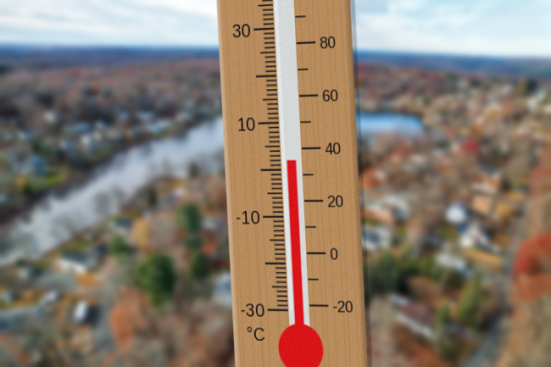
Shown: 2 °C
